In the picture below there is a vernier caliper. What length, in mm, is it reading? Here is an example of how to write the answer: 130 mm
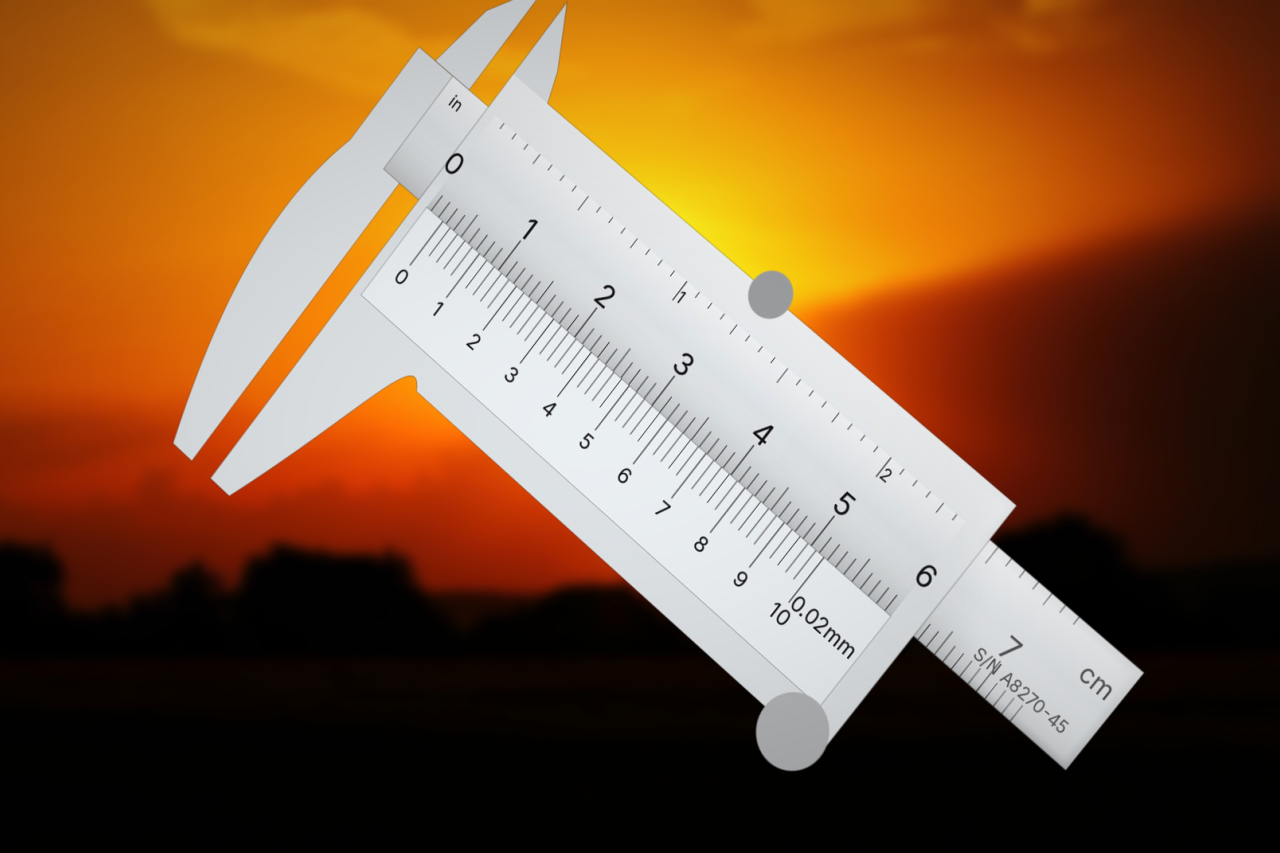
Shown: 2.6 mm
